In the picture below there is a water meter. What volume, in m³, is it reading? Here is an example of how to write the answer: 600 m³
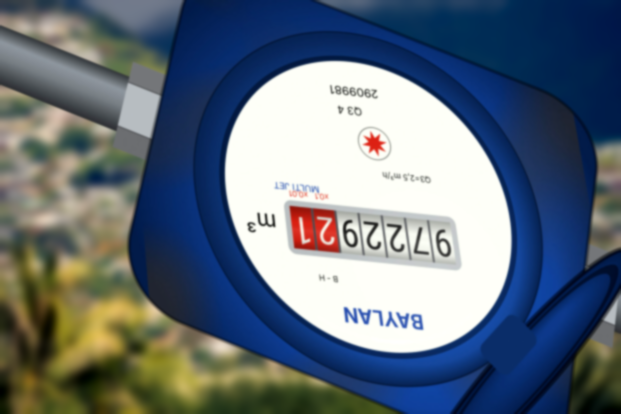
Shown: 97229.21 m³
